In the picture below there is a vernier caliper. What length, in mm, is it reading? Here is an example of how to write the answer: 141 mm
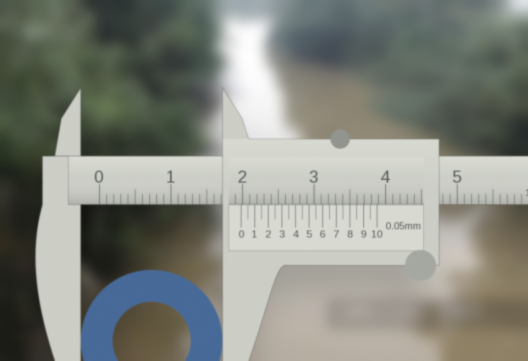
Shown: 19.8 mm
